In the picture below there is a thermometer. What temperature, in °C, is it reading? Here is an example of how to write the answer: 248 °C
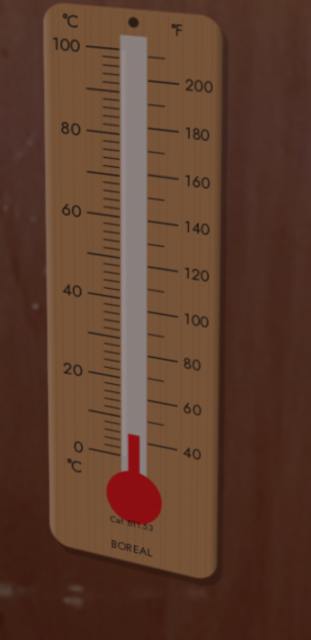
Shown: 6 °C
